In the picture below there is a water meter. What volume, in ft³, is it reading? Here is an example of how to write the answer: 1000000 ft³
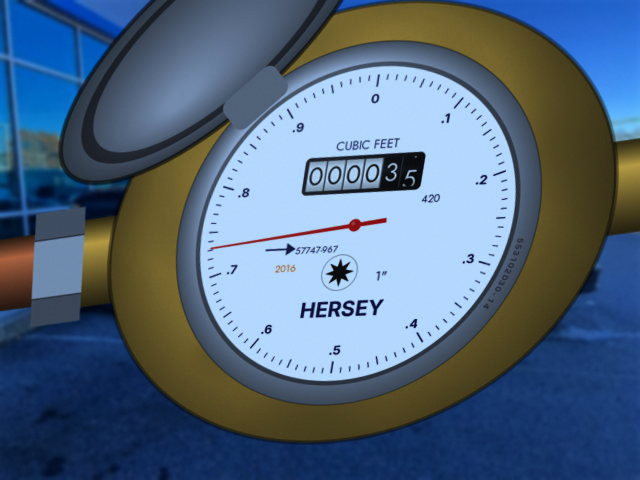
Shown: 34.73 ft³
